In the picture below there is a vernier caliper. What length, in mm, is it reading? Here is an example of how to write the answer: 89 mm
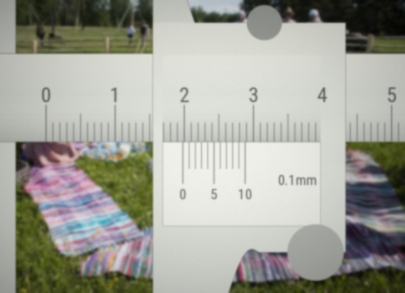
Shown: 19.8 mm
